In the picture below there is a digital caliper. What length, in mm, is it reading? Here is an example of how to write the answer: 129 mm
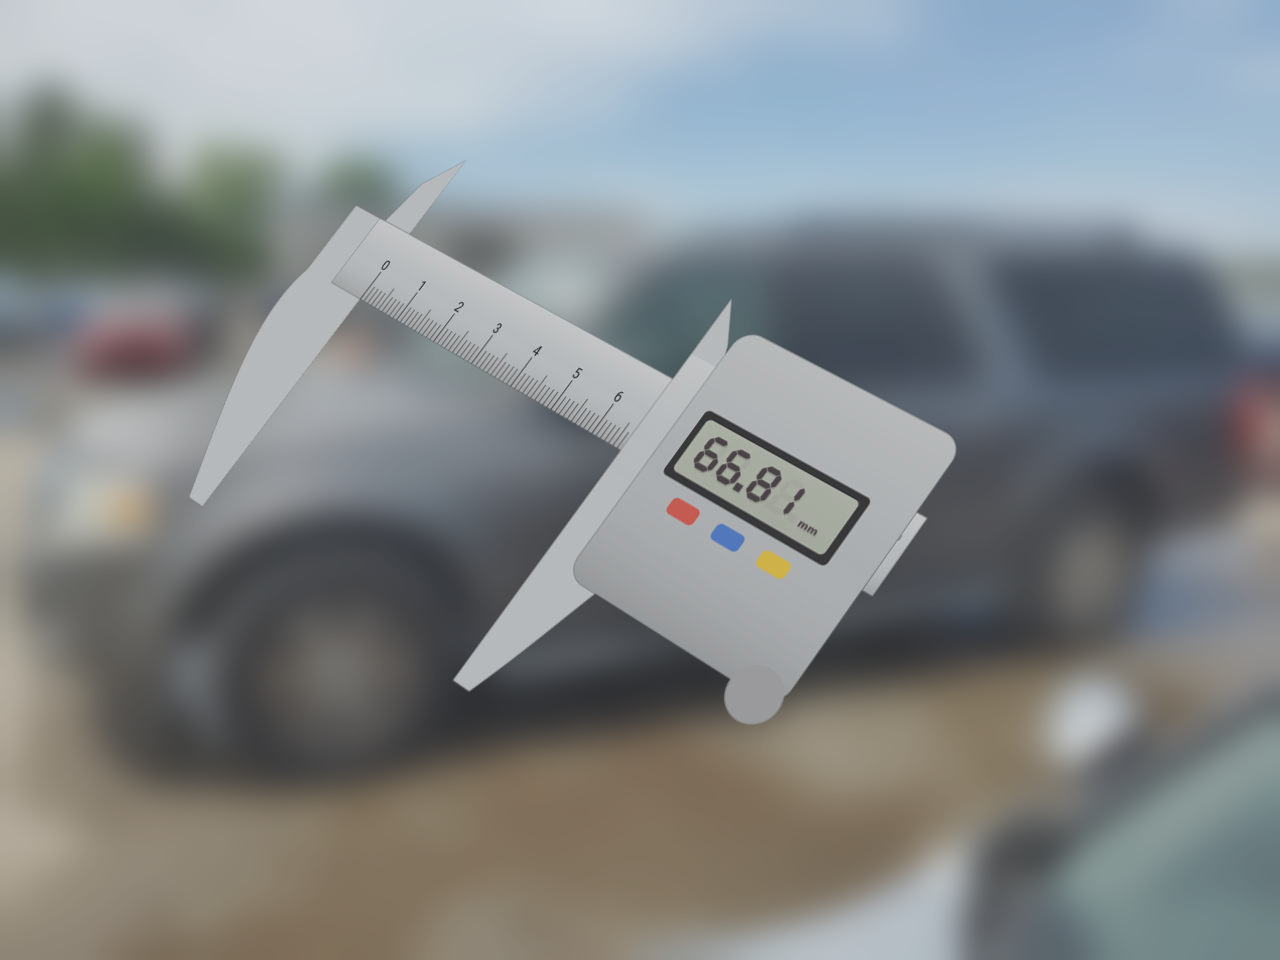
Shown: 66.81 mm
